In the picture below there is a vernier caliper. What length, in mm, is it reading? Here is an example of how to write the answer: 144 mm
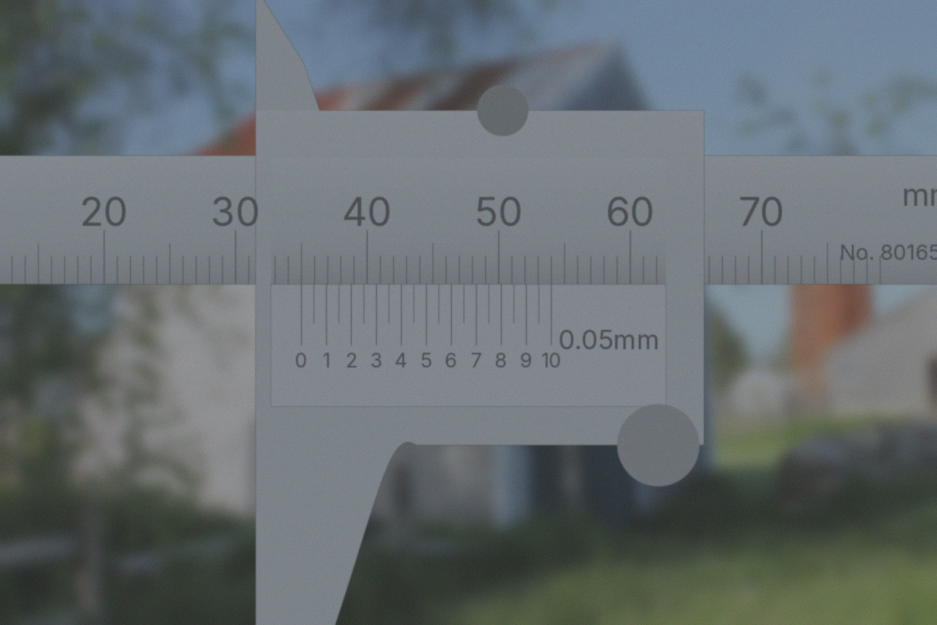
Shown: 35.0 mm
